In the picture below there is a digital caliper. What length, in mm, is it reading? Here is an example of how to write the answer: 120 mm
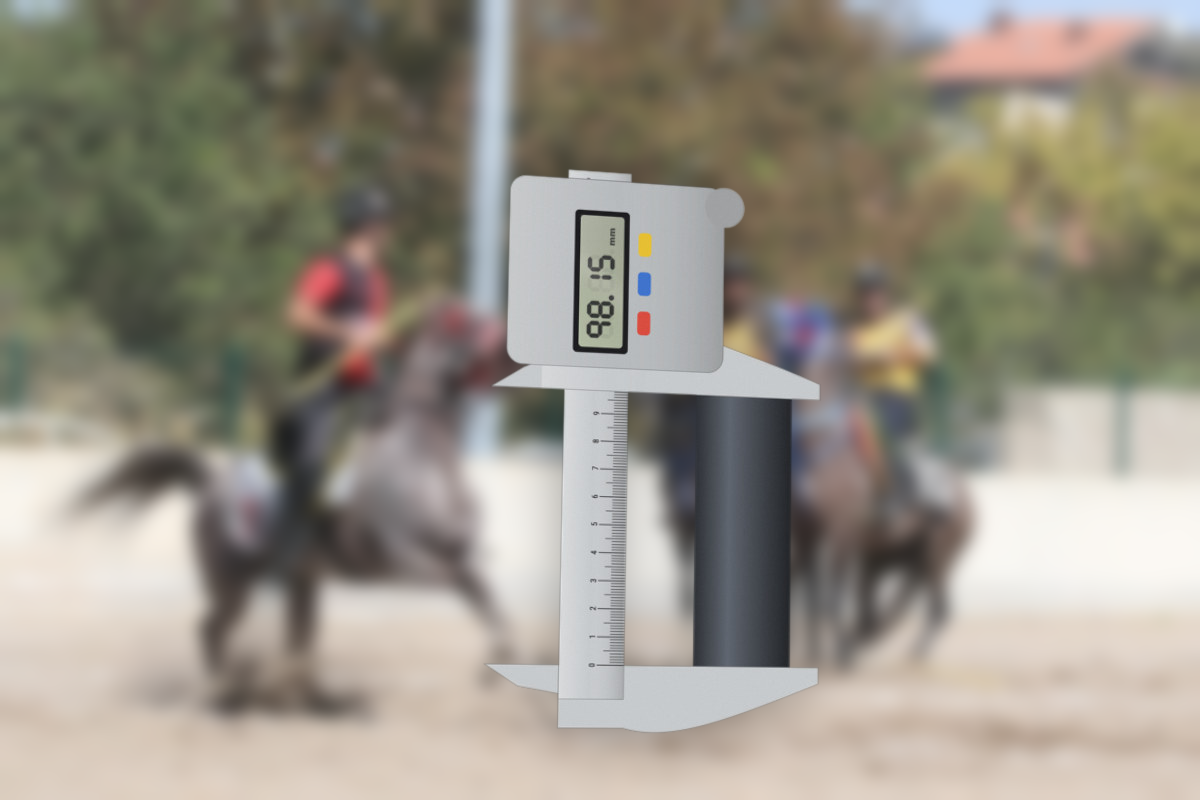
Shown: 98.15 mm
